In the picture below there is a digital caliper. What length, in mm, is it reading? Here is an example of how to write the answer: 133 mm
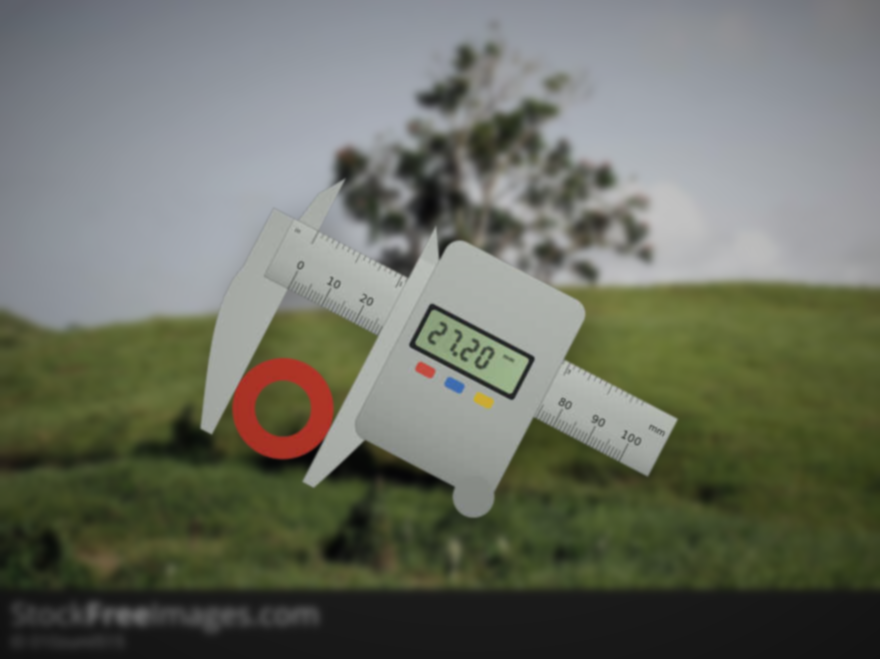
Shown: 27.20 mm
